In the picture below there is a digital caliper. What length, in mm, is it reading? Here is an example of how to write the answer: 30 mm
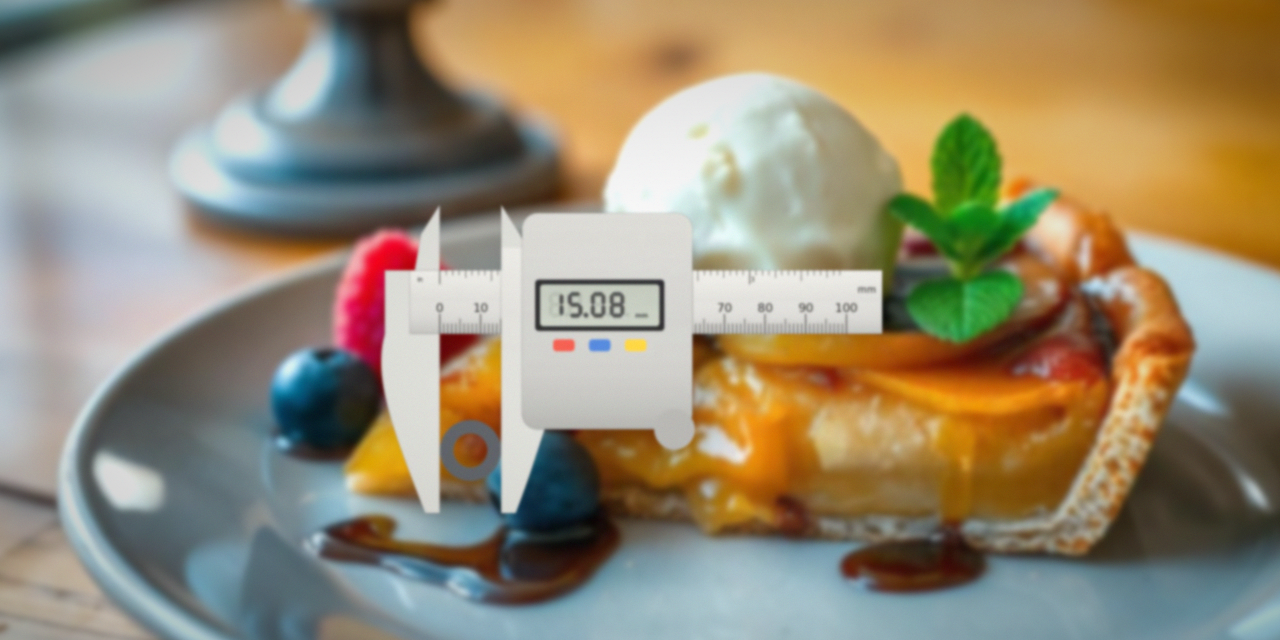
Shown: 15.08 mm
